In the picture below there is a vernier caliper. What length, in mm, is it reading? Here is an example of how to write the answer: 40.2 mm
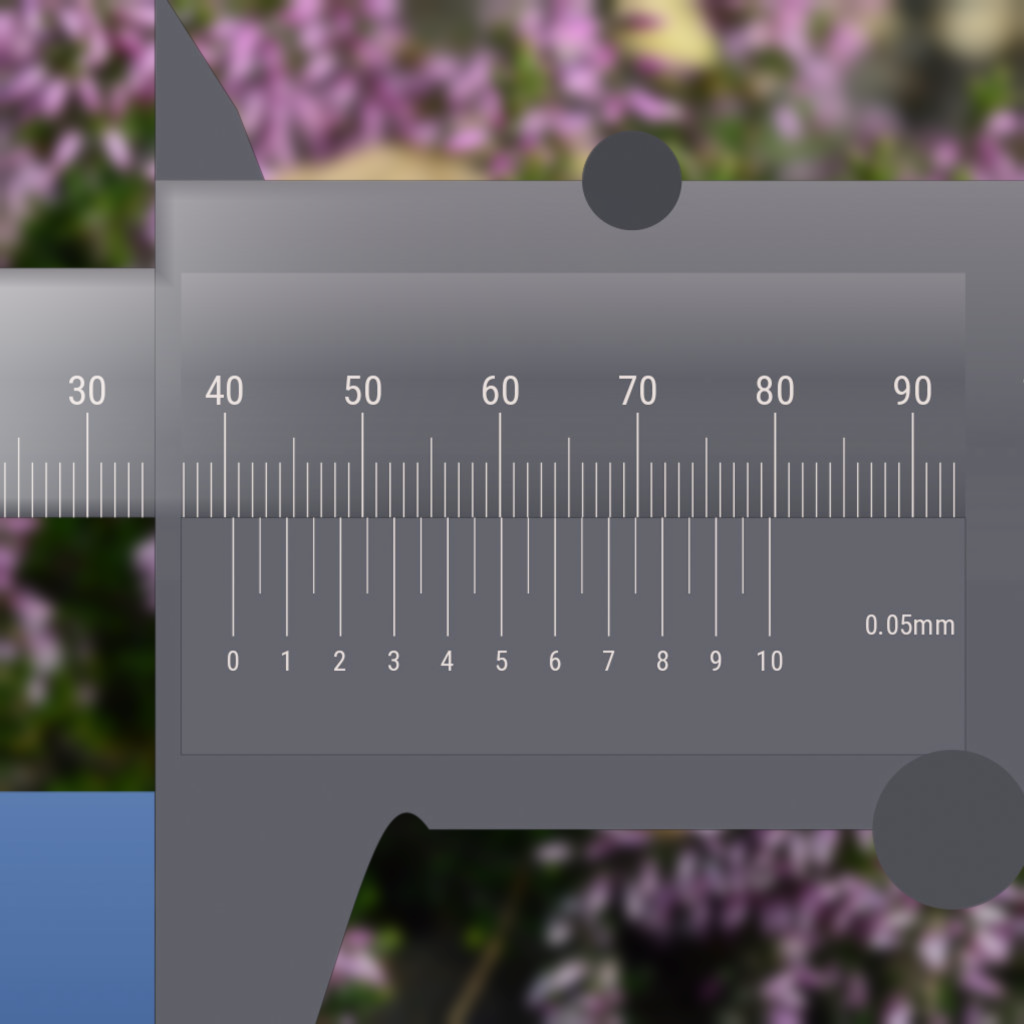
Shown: 40.6 mm
